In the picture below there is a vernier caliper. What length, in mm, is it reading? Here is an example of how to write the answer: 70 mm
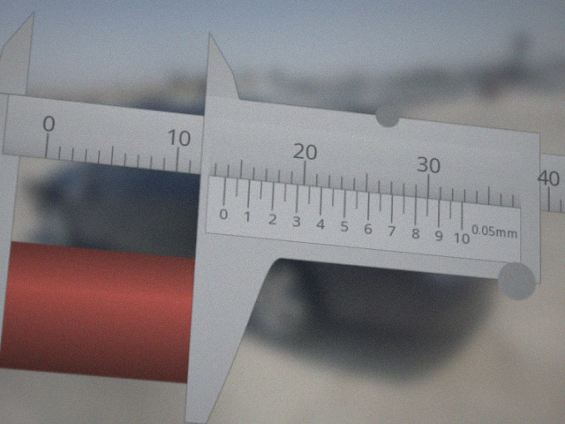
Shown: 13.8 mm
